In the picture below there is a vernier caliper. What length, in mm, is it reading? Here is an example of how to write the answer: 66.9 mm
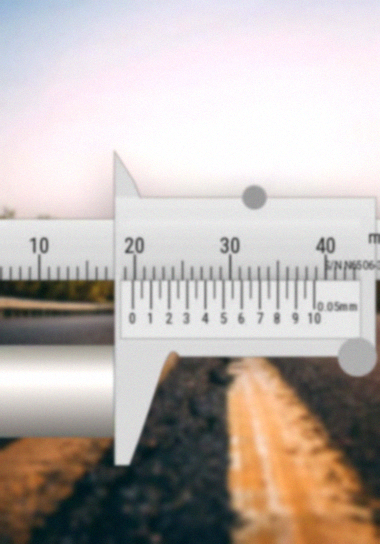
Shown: 19.8 mm
